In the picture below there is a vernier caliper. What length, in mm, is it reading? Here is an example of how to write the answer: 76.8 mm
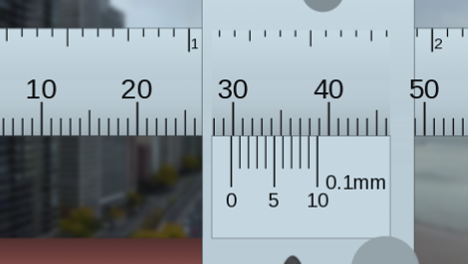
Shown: 29.8 mm
